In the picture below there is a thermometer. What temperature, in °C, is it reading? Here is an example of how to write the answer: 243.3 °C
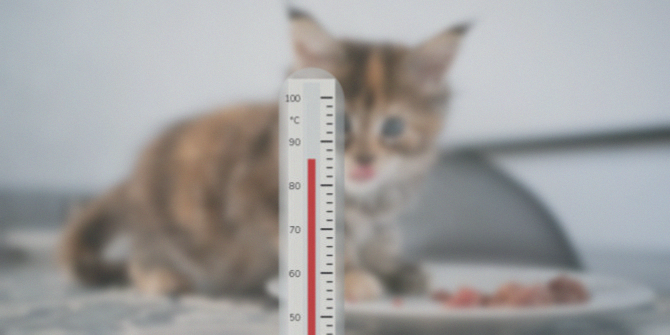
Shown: 86 °C
